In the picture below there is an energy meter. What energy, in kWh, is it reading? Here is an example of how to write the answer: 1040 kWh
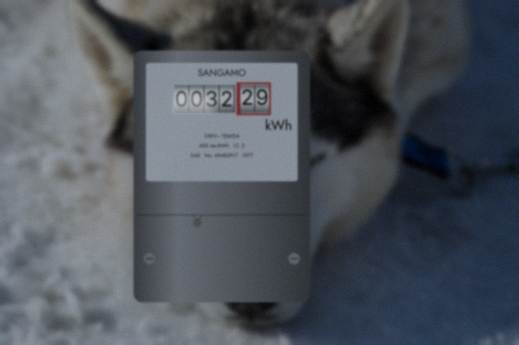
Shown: 32.29 kWh
